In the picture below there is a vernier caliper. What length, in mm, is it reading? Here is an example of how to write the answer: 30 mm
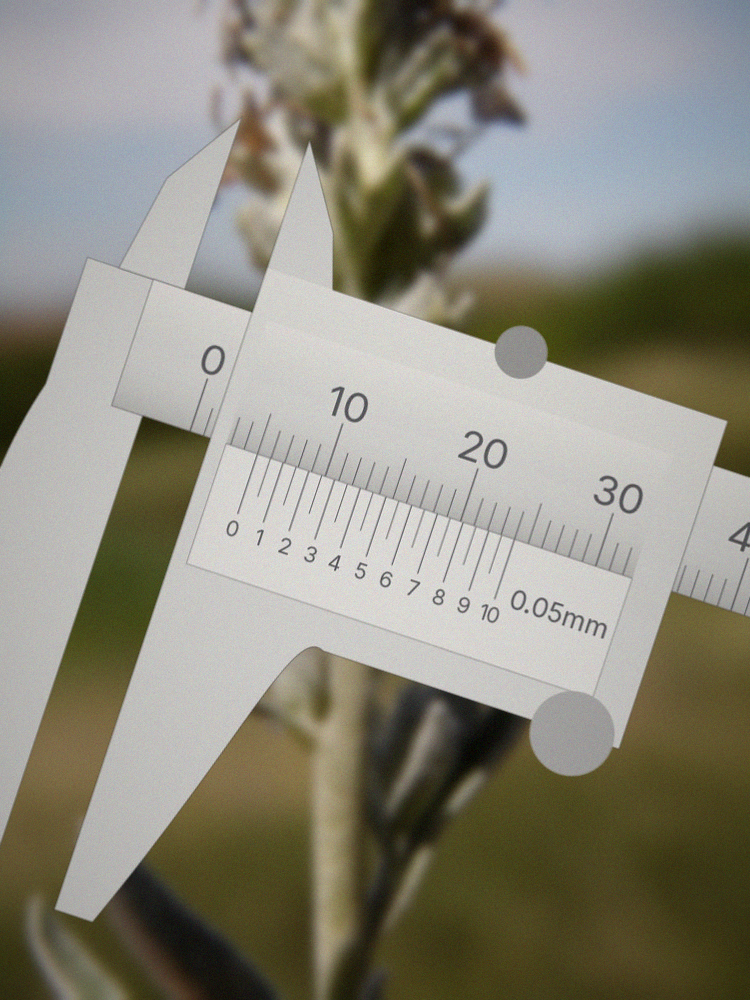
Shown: 5.0 mm
